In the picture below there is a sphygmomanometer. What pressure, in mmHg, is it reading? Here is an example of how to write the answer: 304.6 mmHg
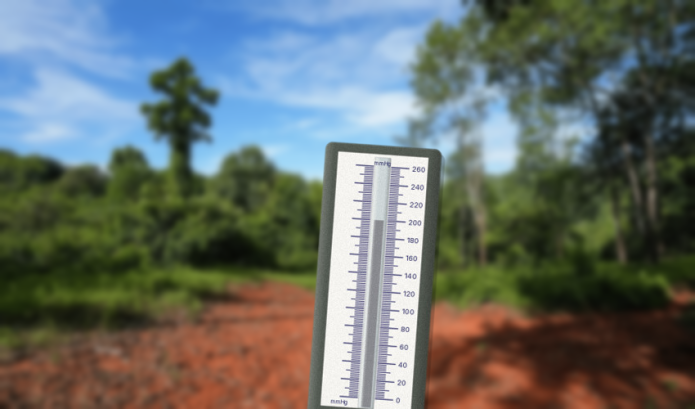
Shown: 200 mmHg
